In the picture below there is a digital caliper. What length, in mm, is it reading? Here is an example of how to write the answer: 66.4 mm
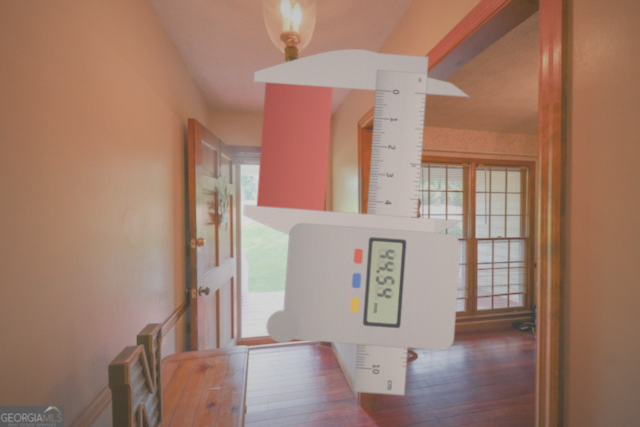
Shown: 44.54 mm
